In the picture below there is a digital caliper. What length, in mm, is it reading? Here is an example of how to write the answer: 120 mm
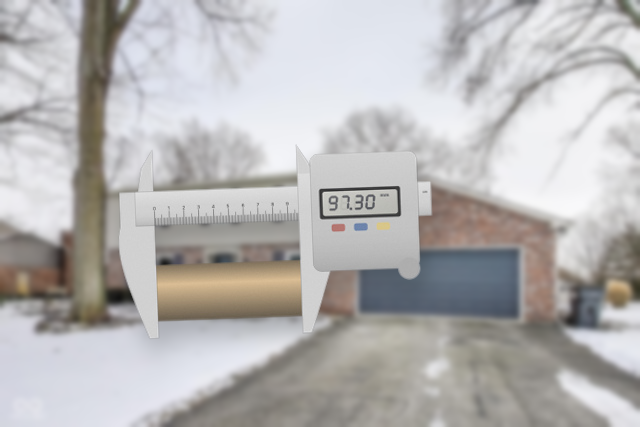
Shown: 97.30 mm
